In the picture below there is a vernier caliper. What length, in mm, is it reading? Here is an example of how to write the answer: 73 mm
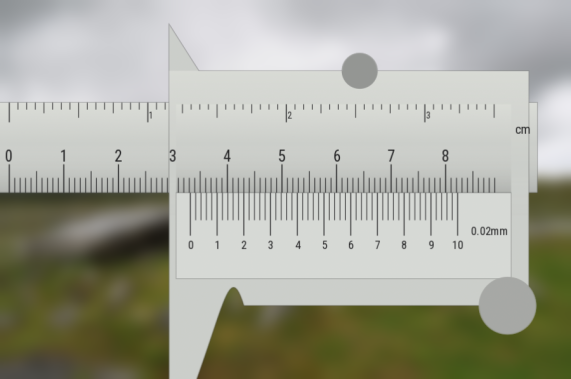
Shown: 33.2 mm
